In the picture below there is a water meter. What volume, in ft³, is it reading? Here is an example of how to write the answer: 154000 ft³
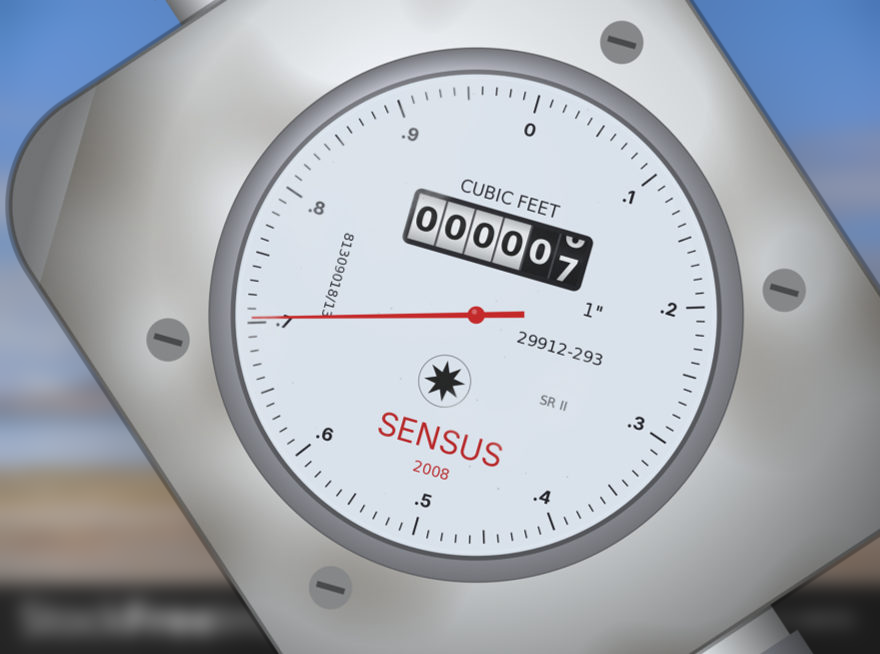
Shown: 6.70 ft³
